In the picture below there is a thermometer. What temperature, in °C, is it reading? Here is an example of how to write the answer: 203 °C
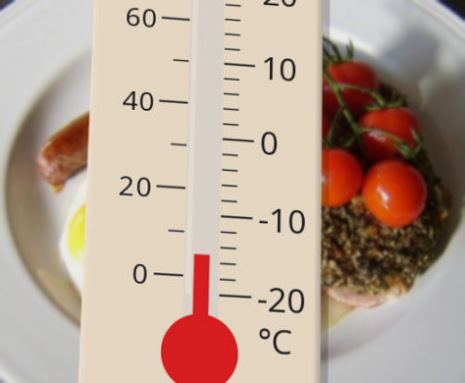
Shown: -15 °C
